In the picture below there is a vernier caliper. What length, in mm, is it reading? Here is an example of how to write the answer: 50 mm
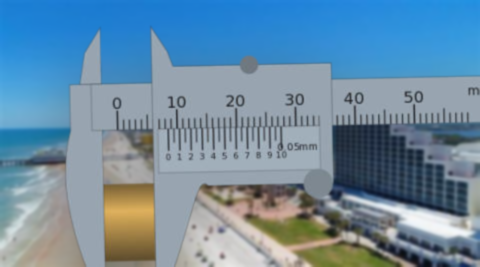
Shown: 8.5 mm
